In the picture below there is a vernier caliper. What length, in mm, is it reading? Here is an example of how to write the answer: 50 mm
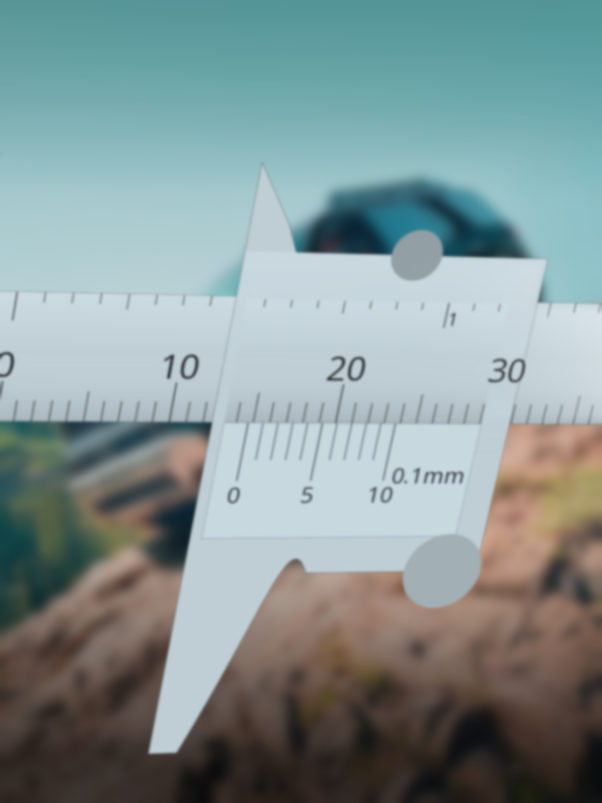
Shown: 14.7 mm
